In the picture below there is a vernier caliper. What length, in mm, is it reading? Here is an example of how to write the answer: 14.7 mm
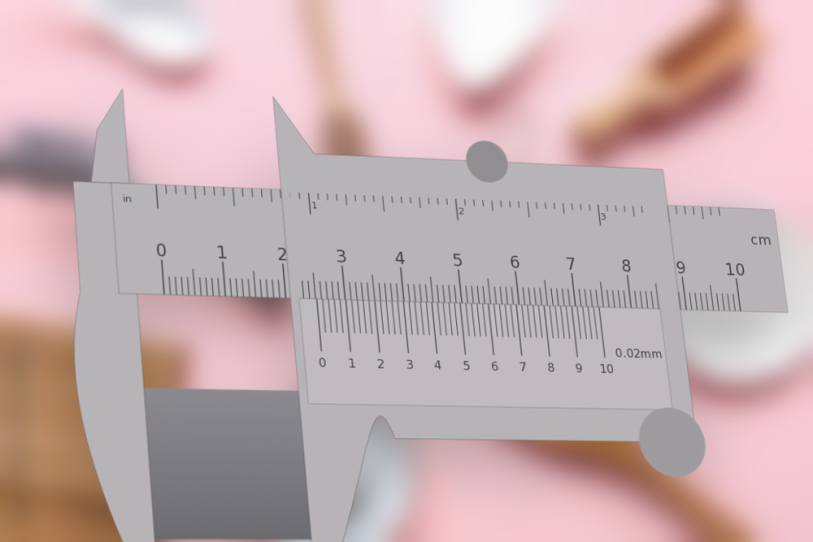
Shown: 25.2 mm
